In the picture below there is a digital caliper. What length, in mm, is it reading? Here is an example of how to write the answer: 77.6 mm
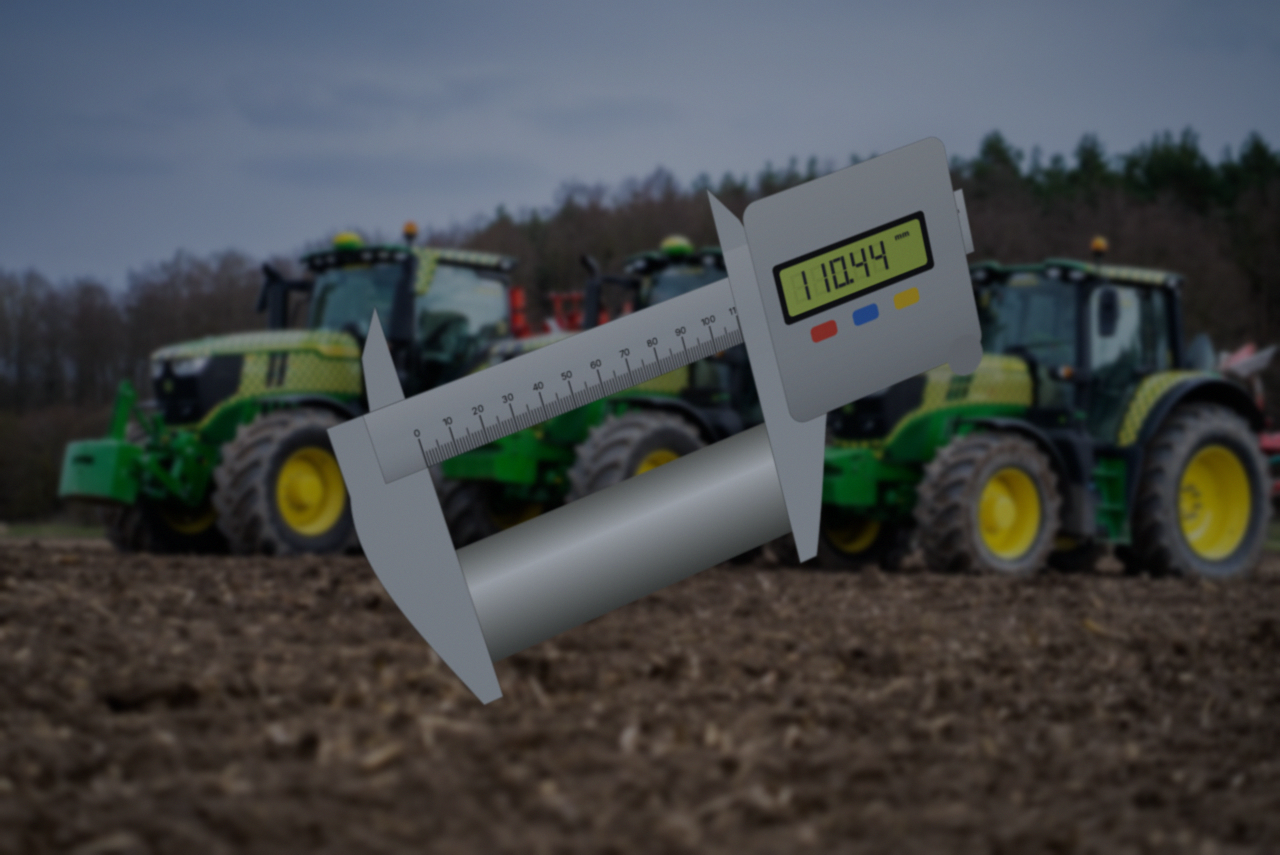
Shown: 110.44 mm
